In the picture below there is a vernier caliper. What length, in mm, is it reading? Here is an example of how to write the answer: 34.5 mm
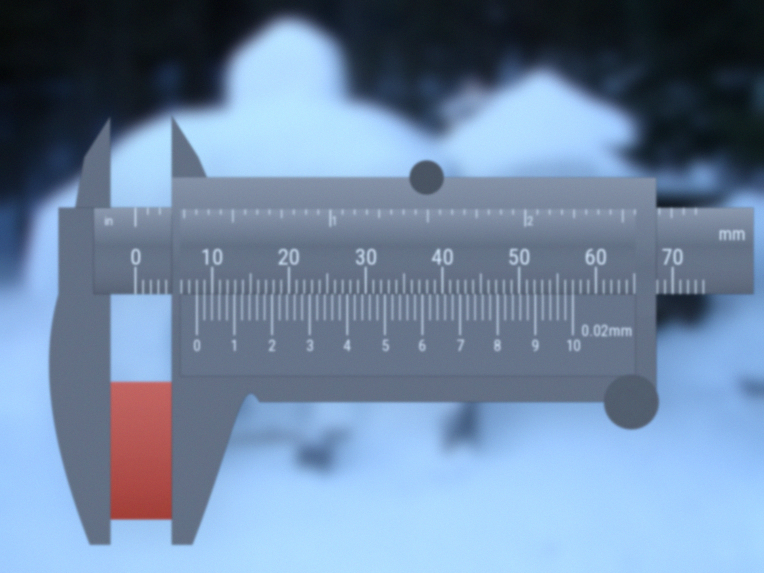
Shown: 8.0 mm
